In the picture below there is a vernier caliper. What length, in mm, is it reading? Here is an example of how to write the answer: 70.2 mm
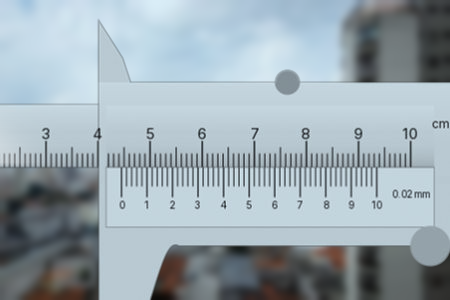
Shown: 44.5 mm
